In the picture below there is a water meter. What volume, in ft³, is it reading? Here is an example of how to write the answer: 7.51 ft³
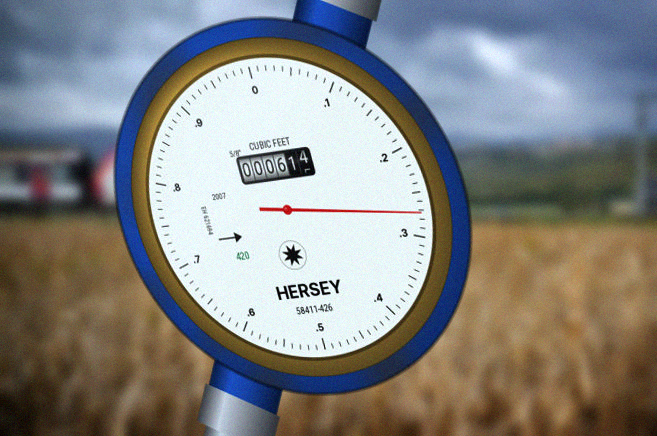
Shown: 614.27 ft³
